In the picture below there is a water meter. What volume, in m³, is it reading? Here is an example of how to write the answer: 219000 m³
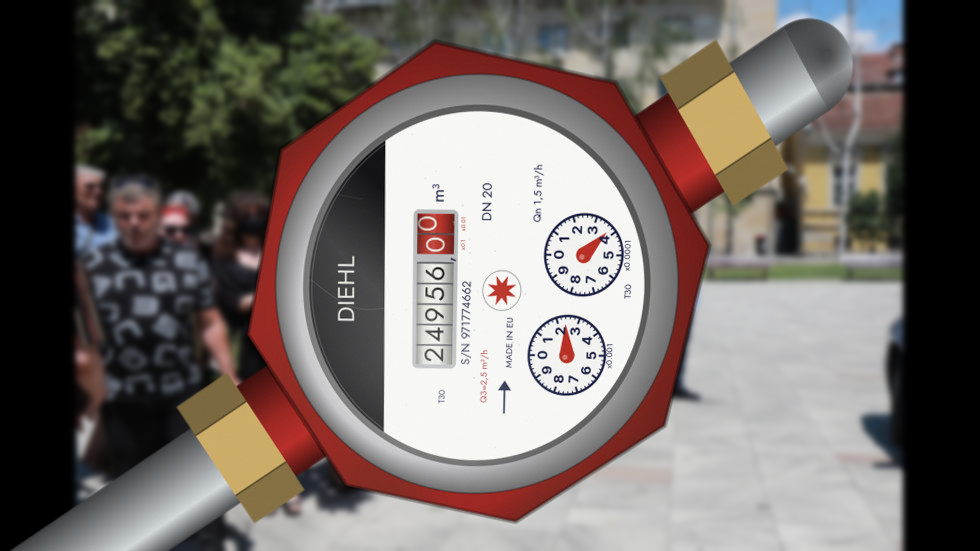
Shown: 24956.0023 m³
